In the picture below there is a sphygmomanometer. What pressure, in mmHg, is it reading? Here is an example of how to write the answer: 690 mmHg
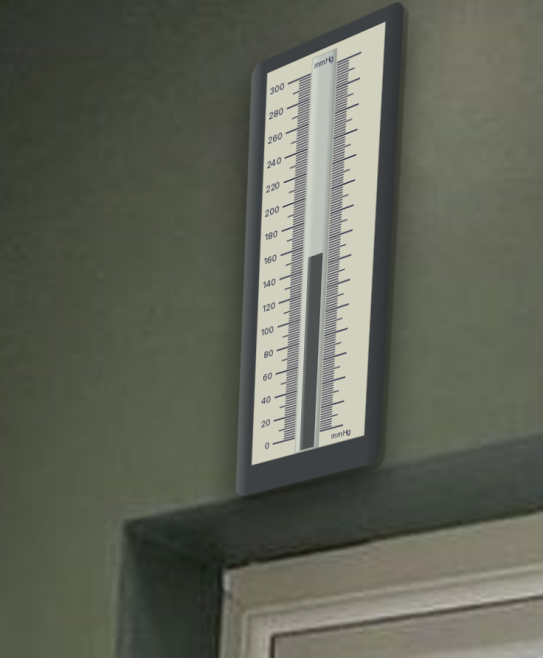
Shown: 150 mmHg
